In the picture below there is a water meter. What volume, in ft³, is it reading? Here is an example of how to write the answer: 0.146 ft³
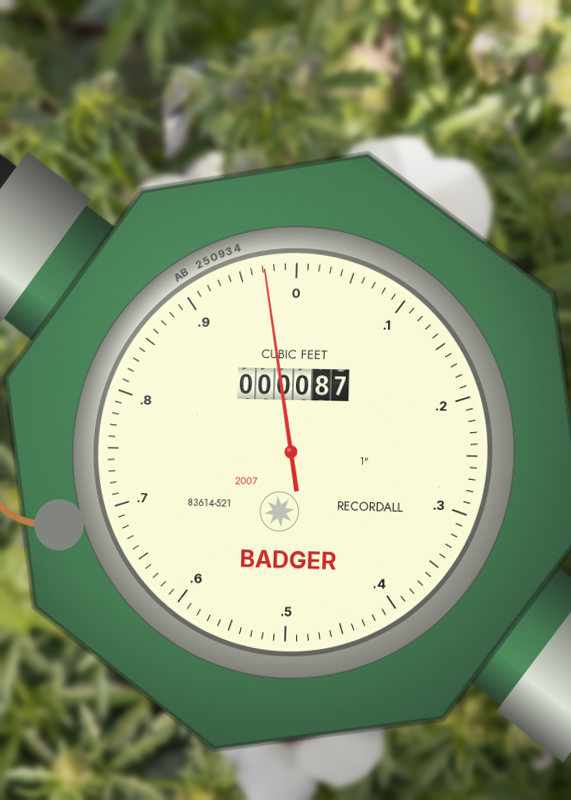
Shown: 86.97 ft³
